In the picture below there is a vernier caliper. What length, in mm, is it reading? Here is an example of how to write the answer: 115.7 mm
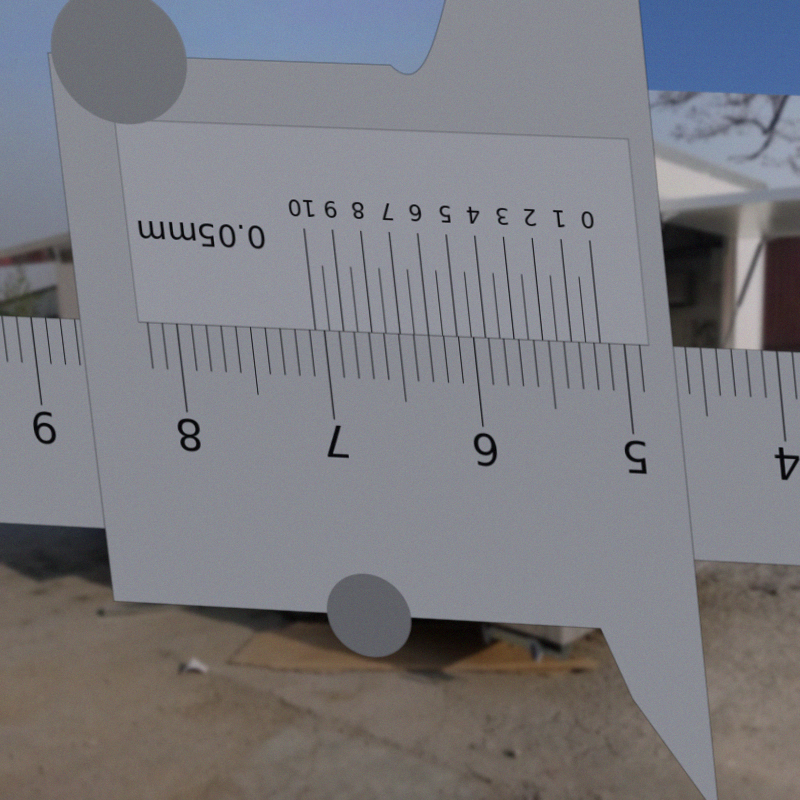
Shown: 51.6 mm
